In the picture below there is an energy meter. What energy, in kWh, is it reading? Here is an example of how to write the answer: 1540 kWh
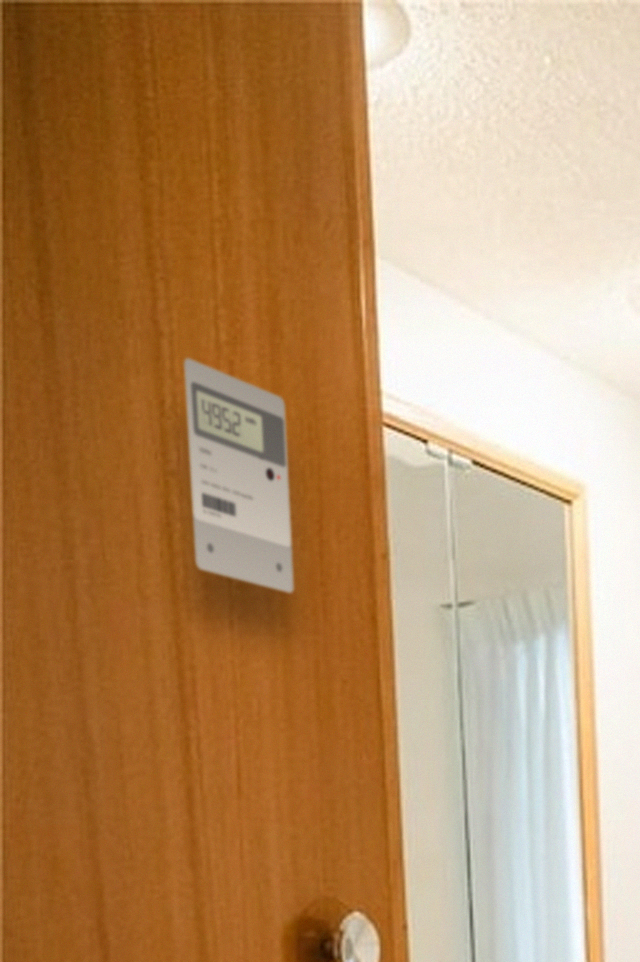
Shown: 4952 kWh
